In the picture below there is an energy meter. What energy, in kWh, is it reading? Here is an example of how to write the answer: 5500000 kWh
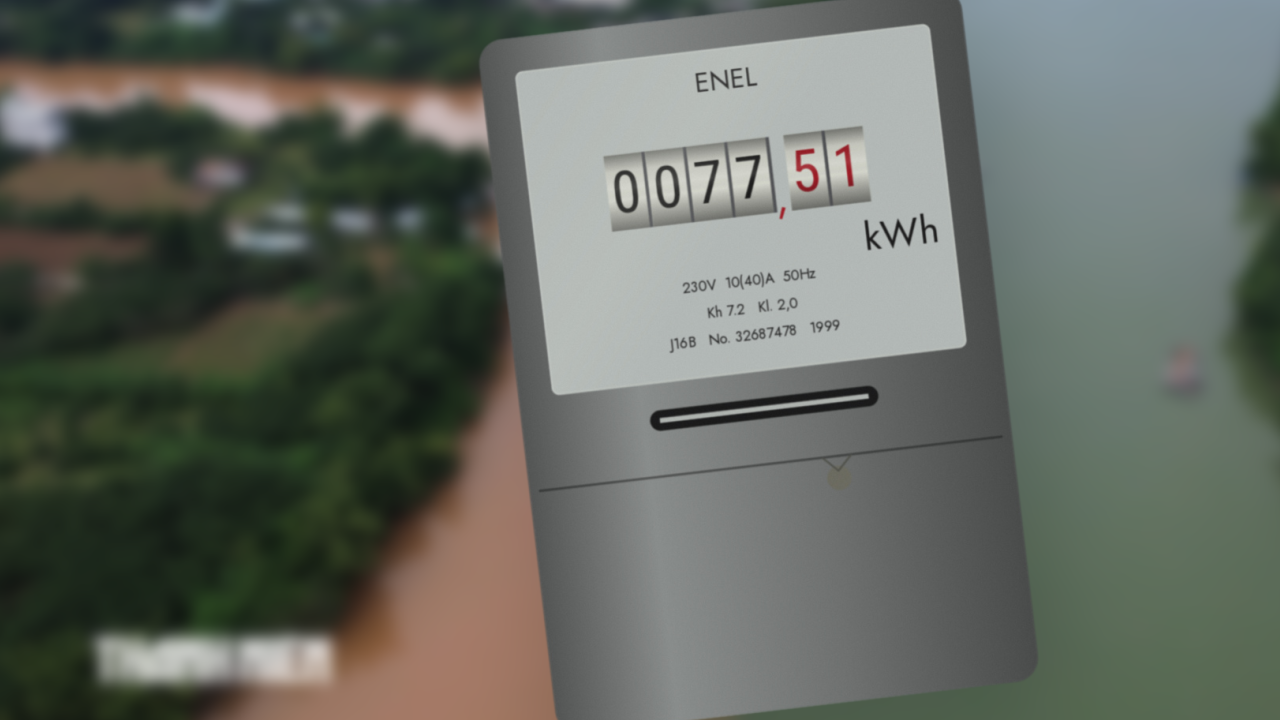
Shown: 77.51 kWh
